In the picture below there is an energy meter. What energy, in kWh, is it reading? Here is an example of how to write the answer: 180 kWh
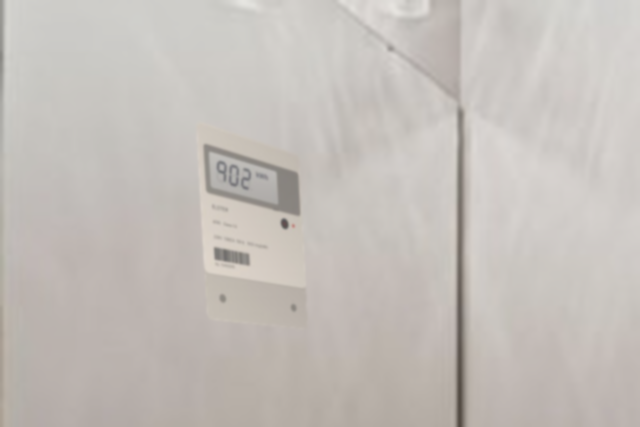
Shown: 902 kWh
